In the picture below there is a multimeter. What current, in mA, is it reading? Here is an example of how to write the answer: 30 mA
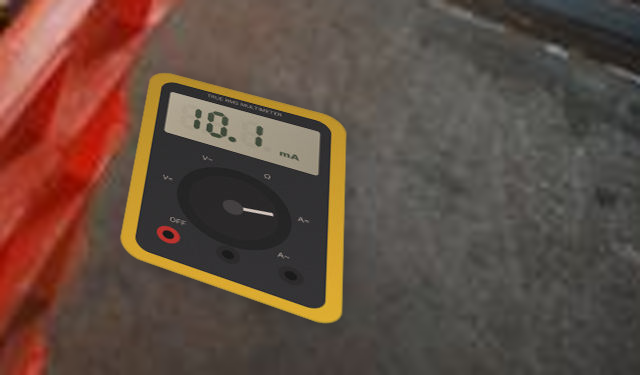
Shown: 10.1 mA
